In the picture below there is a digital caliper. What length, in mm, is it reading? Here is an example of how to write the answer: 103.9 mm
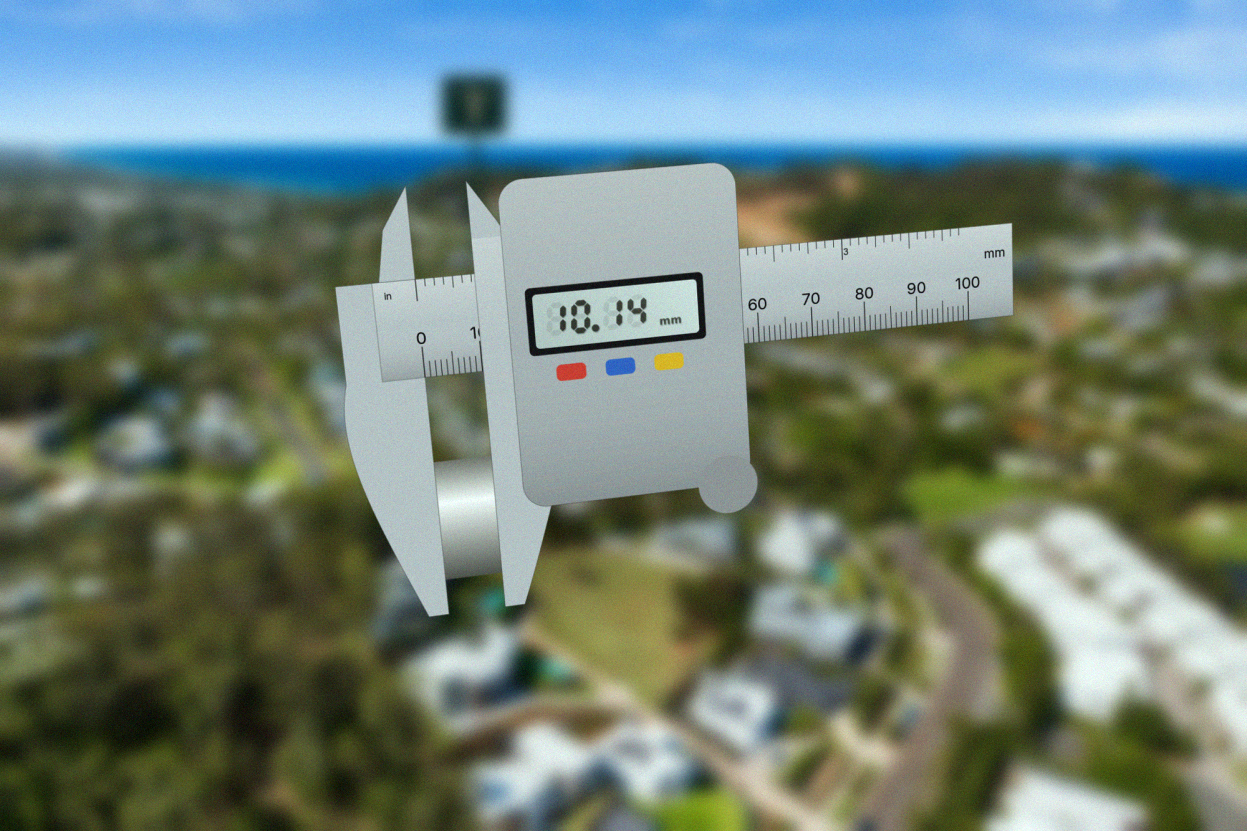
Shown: 10.14 mm
